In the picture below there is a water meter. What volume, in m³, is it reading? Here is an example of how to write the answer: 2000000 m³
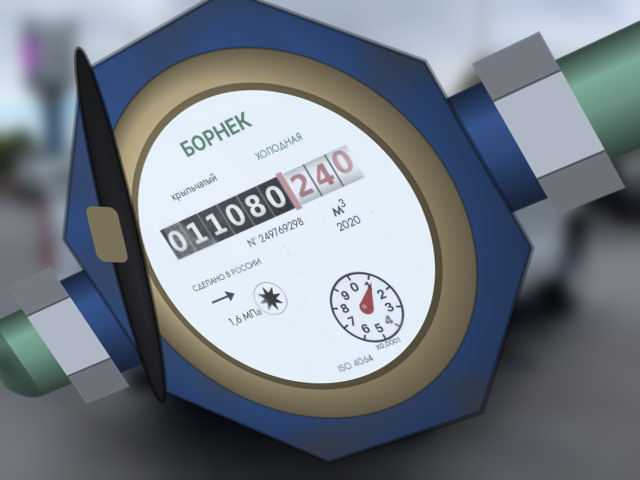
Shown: 11080.2401 m³
